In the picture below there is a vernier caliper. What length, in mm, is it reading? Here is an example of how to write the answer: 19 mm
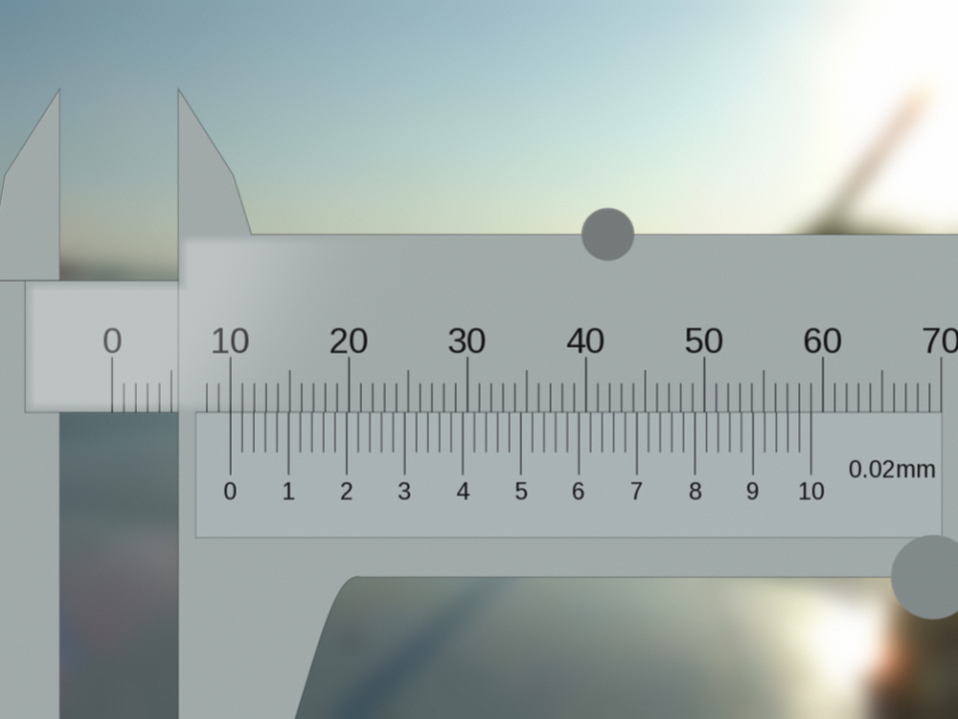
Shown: 10.0 mm
